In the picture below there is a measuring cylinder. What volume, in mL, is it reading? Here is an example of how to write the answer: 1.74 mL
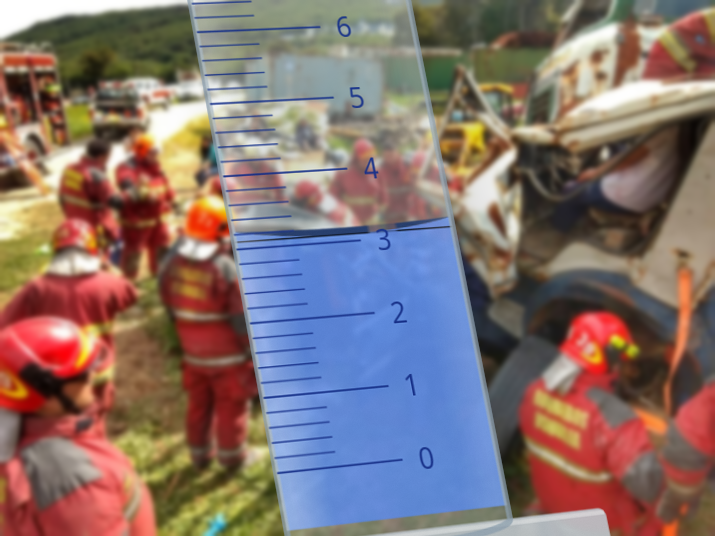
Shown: 3.1 mL
